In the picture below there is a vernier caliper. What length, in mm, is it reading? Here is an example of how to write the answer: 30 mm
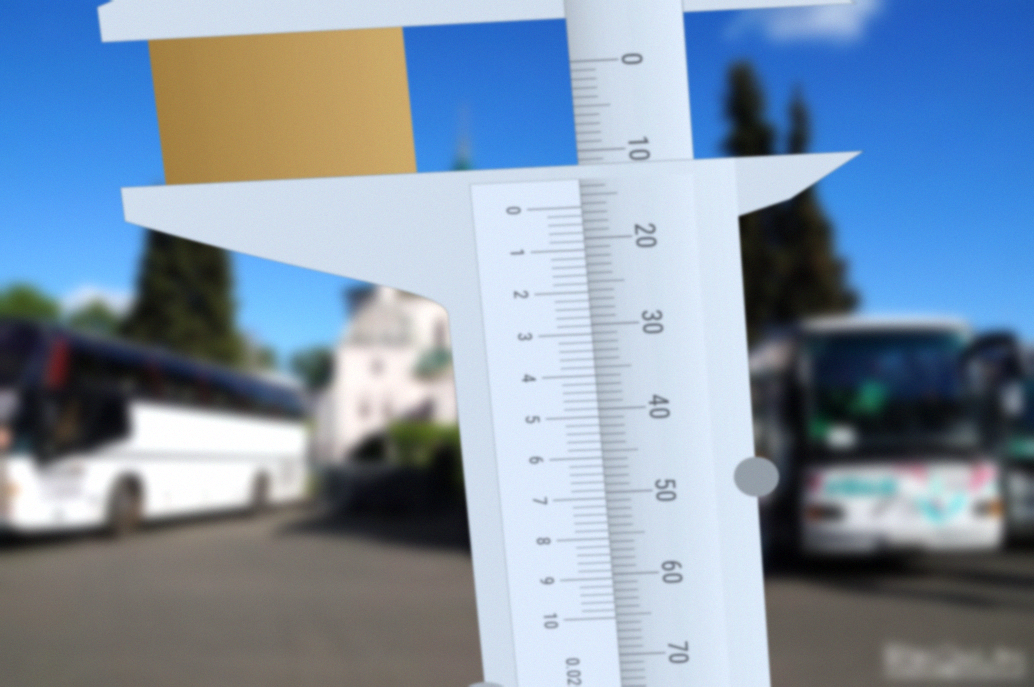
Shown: 16.4 mm
